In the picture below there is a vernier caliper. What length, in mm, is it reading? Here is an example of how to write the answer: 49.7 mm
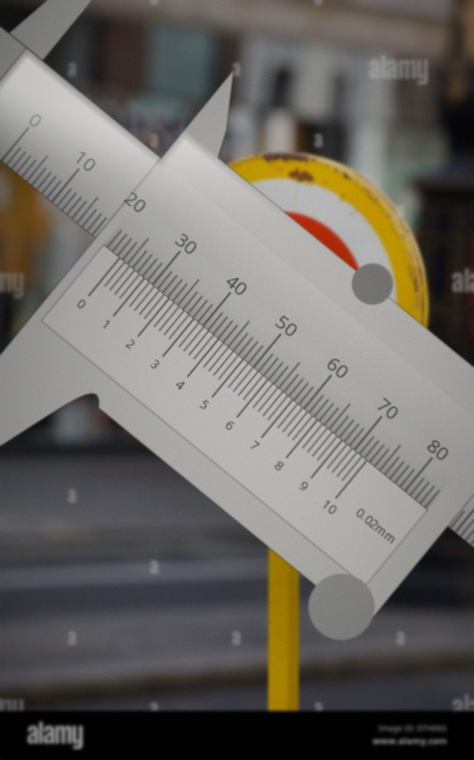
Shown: 23.5 mm
